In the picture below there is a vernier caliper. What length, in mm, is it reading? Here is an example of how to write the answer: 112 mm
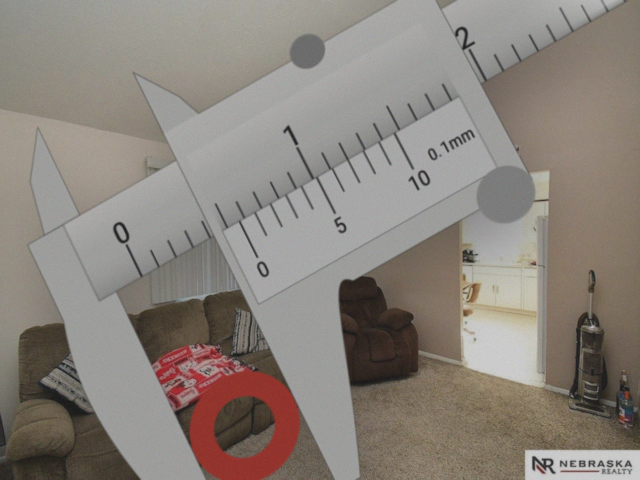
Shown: 5.7 mm
